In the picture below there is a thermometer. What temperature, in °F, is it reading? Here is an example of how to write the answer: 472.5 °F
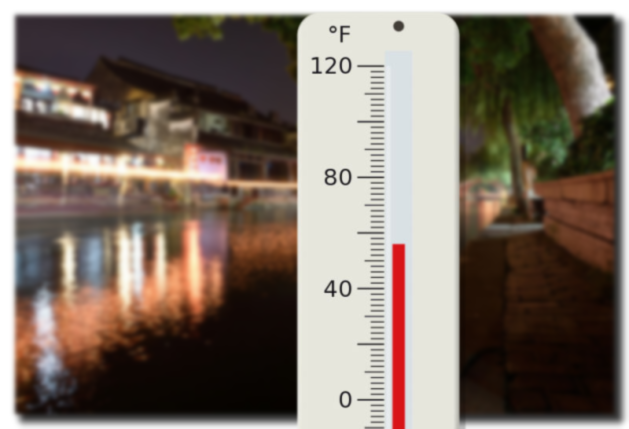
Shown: 56 °F
